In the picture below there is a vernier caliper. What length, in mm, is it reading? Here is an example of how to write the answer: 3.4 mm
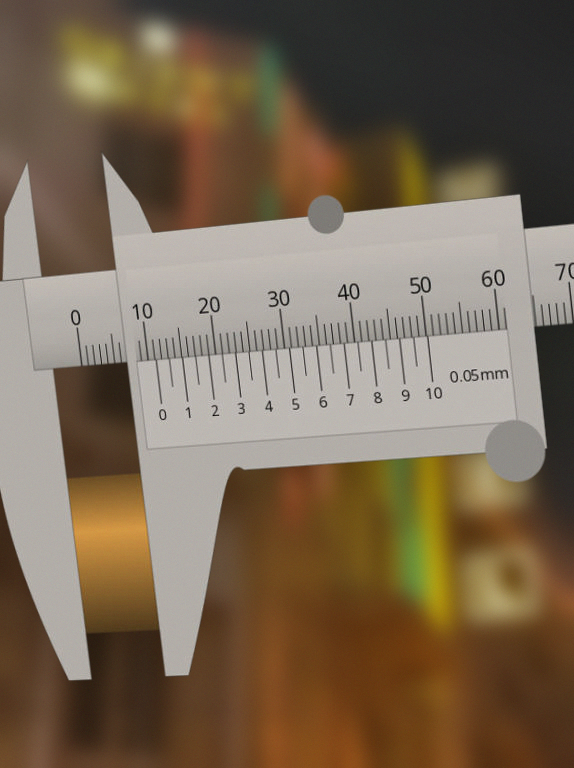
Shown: 11.2 mm
